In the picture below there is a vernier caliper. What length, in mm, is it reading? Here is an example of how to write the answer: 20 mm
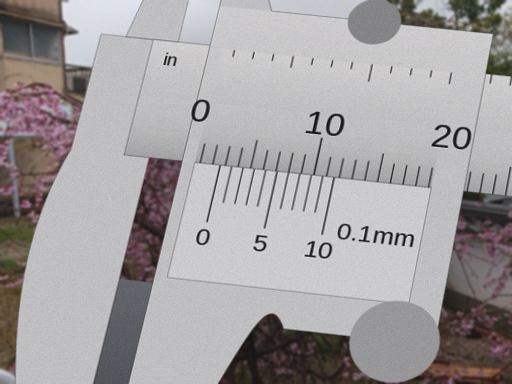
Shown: 2.6 mm
